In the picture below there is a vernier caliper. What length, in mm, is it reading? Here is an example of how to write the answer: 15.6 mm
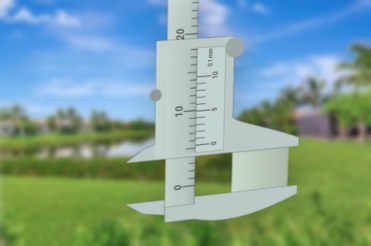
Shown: 5.4 mm
